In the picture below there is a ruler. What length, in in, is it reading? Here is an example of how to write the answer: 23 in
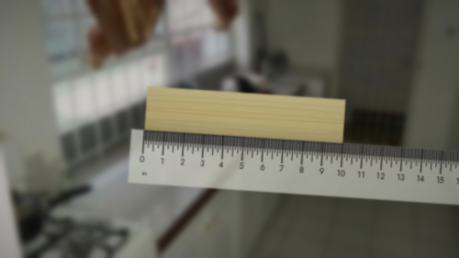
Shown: 10 in
